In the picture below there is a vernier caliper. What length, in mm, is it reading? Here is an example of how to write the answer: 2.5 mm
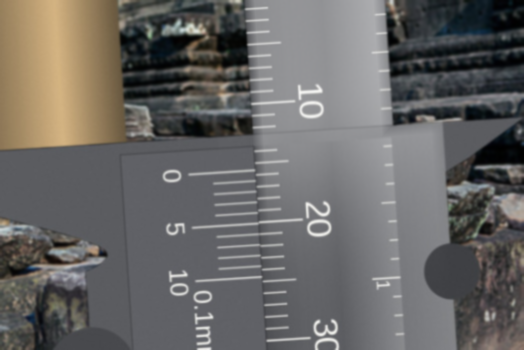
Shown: 15.6 mm
